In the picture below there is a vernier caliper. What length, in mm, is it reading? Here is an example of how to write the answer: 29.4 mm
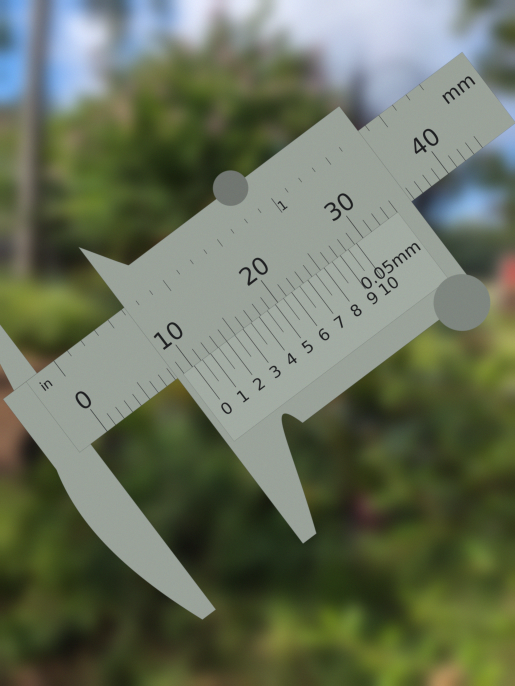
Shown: 10.2 mm
